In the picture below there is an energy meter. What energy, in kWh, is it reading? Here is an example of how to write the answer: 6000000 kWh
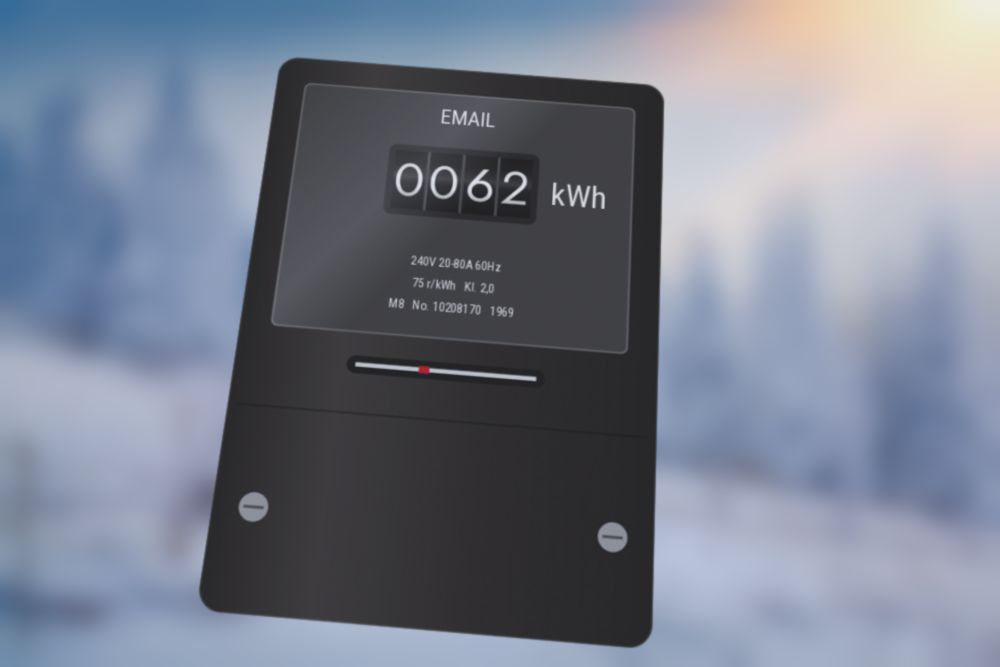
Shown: 62 kWh
